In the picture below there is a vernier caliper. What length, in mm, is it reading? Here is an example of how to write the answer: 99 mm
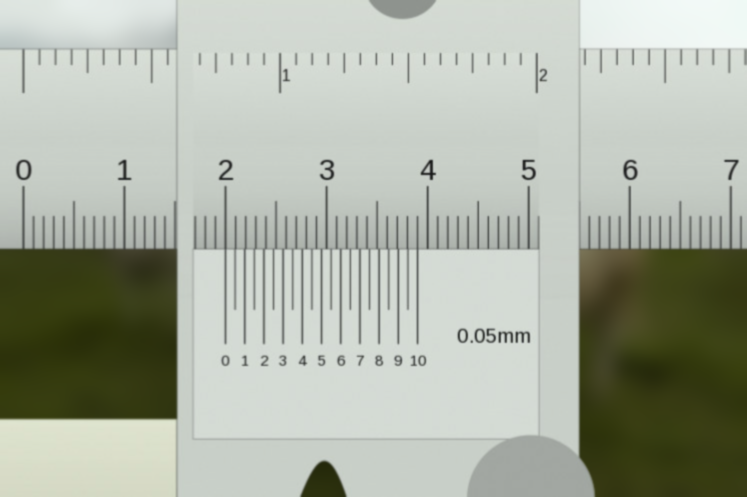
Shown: 20.0 mm
